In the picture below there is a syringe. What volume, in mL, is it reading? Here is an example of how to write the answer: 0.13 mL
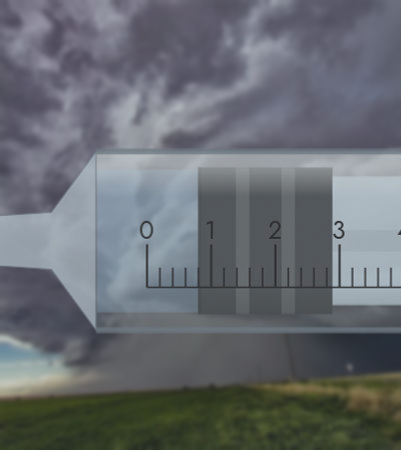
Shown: 0.8 mL
